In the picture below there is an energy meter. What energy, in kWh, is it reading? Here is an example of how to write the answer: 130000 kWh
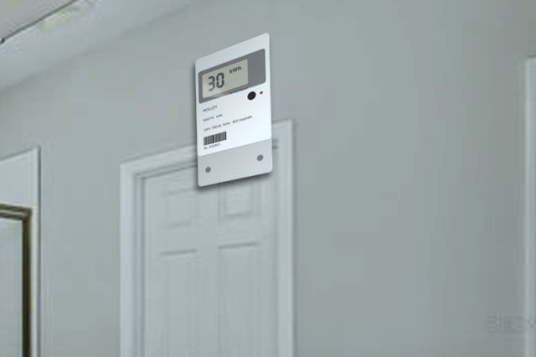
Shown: 30 kWh
